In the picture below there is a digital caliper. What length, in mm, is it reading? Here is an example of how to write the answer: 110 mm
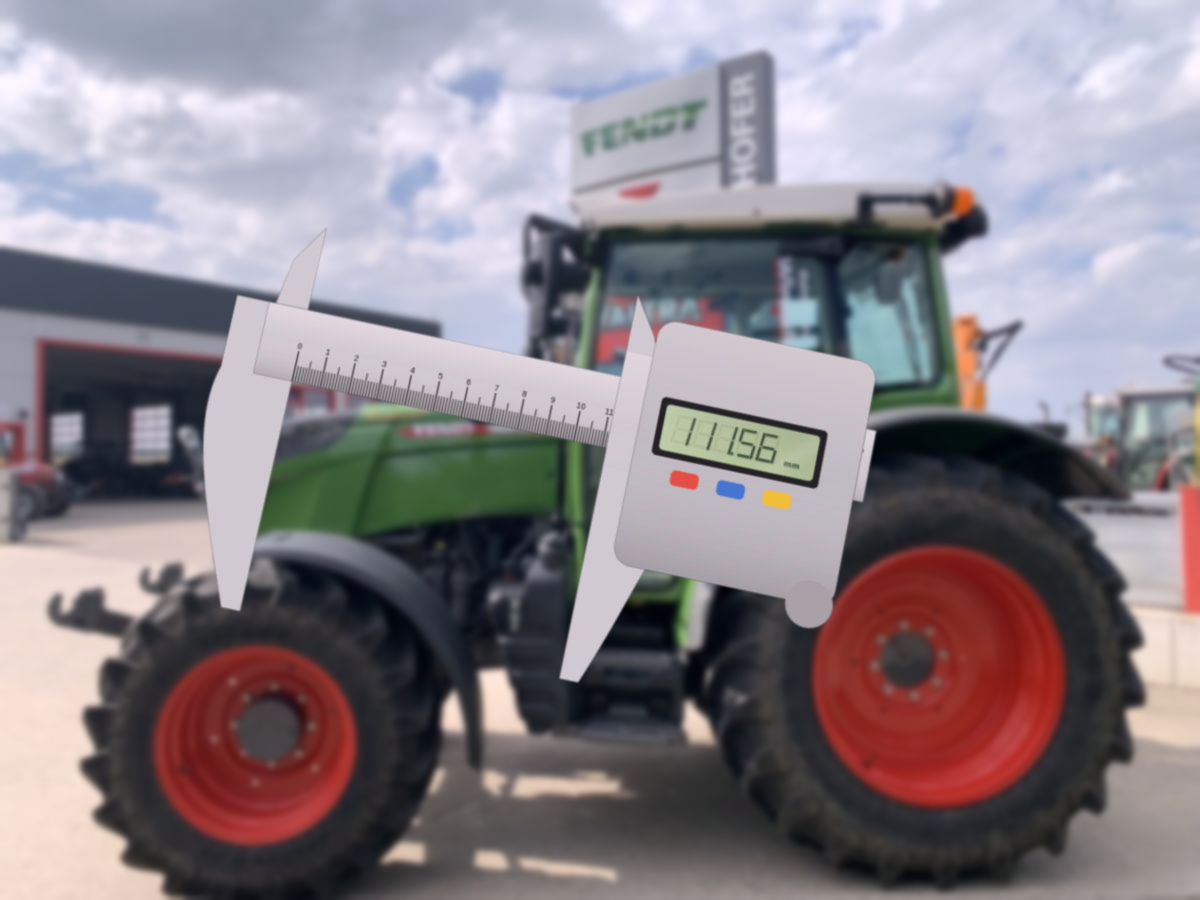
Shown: 111.56 mm
